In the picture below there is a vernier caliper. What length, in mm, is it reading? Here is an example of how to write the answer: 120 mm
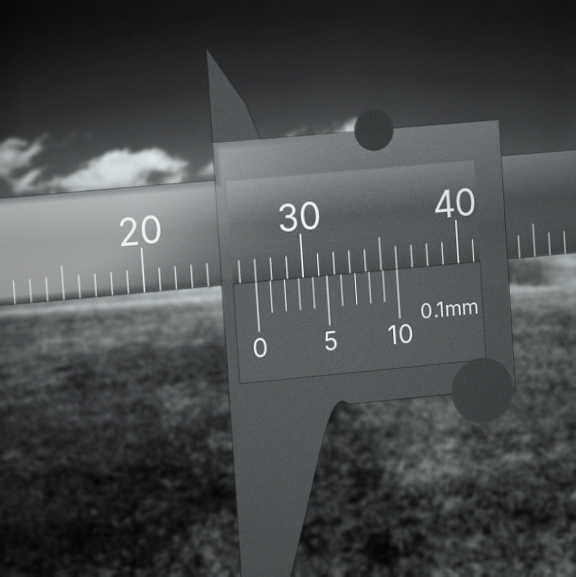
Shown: 27.0 mm
